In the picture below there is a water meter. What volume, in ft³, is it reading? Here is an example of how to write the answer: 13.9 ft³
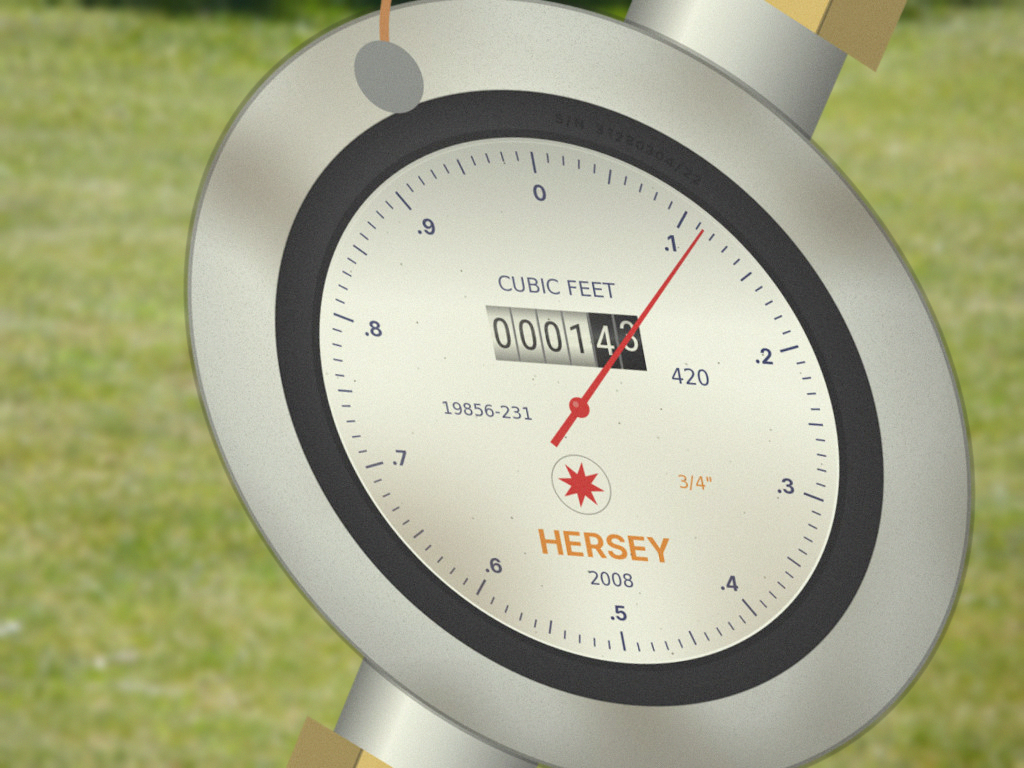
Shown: 143.11 ft³
